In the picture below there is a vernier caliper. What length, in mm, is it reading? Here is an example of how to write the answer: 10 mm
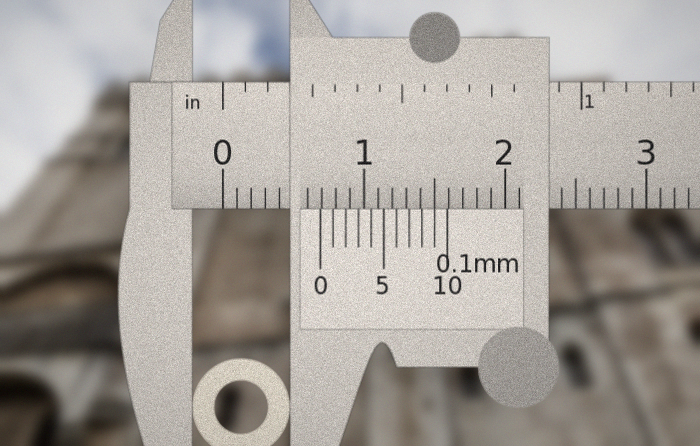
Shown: 6.9 mm
